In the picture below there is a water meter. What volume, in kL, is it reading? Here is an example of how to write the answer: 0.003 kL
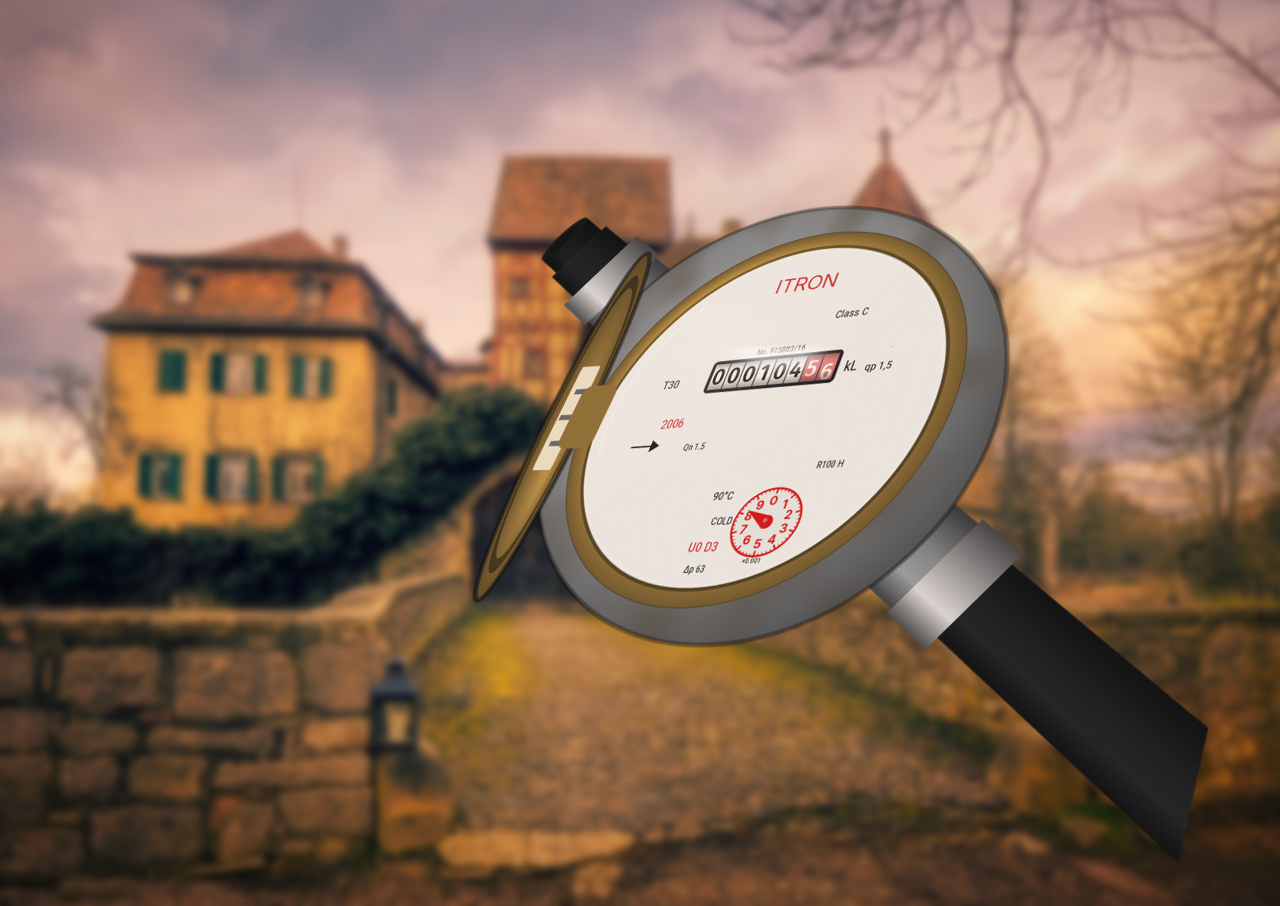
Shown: 104.558 kL
